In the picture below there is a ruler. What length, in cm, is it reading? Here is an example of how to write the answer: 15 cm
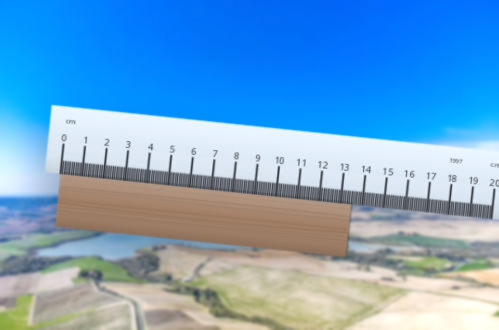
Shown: 13.5 cm
